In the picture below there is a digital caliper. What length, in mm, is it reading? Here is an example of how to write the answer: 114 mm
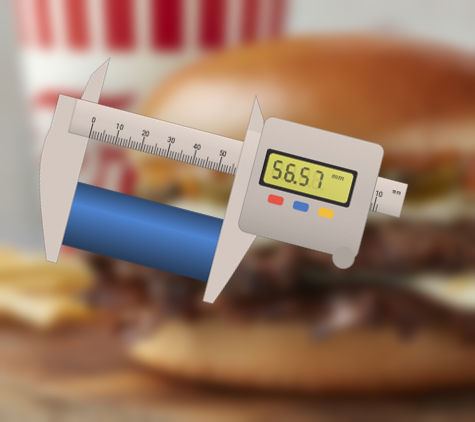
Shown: 56.57 mm
